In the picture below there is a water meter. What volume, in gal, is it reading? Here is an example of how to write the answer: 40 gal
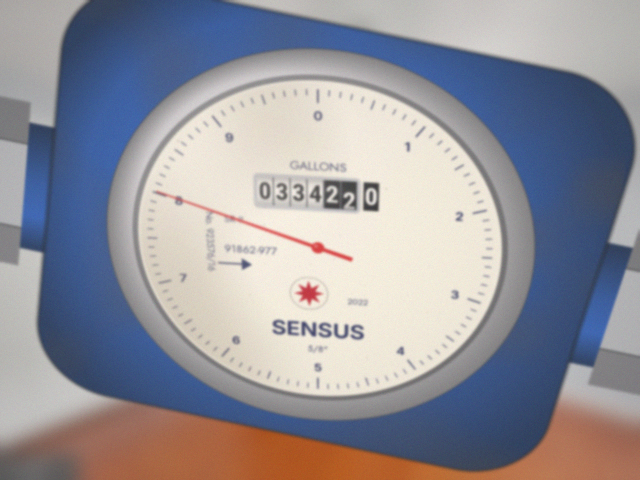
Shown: 334218.0 gal
